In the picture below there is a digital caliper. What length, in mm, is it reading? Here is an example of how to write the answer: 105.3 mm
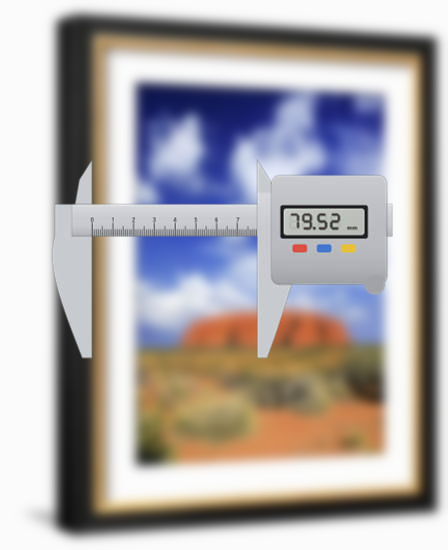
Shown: 79.52 mm
